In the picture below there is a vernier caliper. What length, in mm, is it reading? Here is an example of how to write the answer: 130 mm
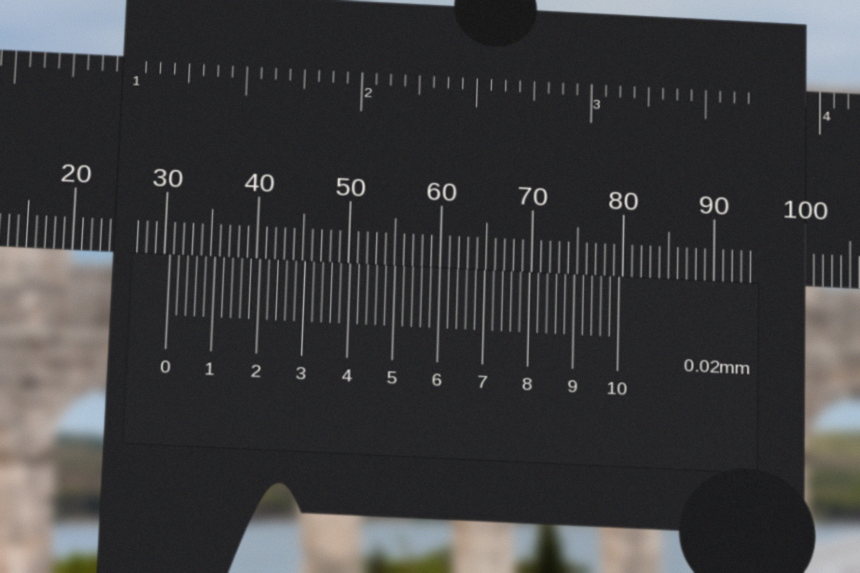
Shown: 30.6 mm
